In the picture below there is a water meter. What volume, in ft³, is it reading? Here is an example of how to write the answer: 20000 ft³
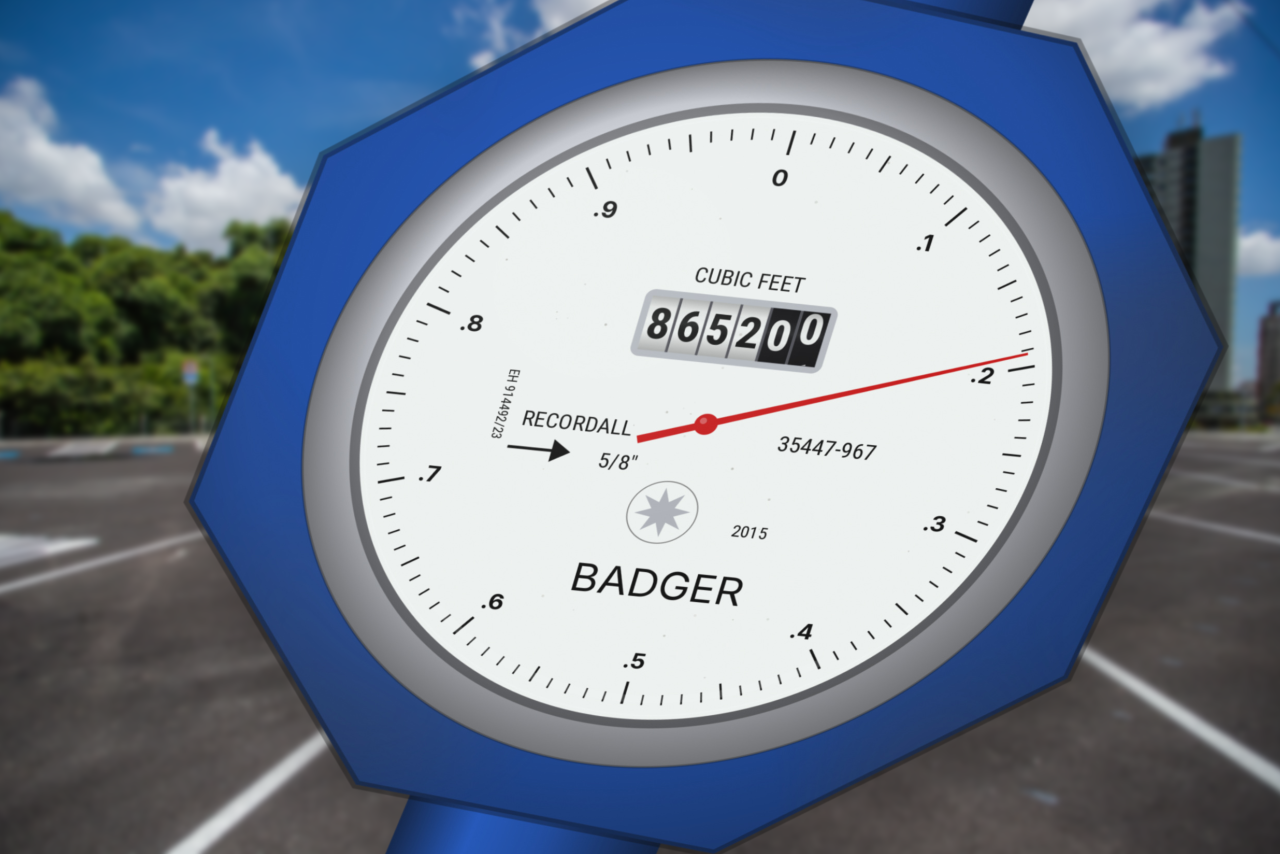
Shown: 865200.19 ft³
